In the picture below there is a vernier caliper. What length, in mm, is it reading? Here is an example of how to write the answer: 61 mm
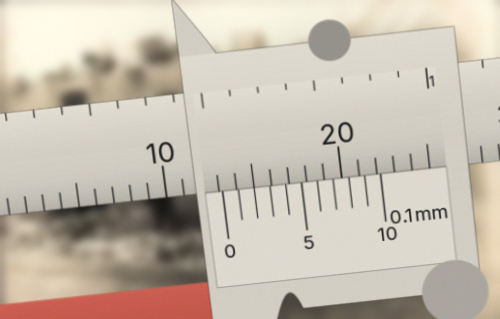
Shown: 13.2 mm
